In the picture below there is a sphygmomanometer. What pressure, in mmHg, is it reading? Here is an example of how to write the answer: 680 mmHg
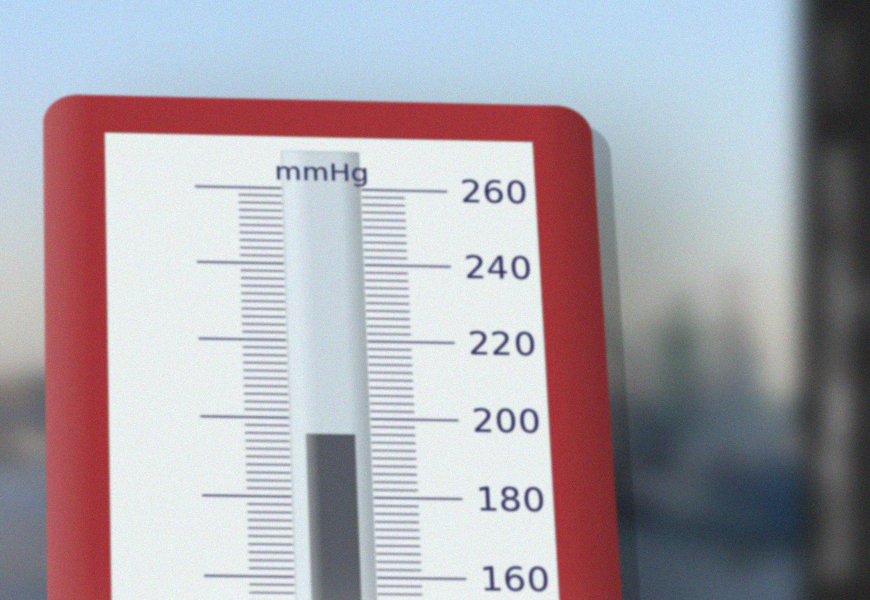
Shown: 196 mmHg
